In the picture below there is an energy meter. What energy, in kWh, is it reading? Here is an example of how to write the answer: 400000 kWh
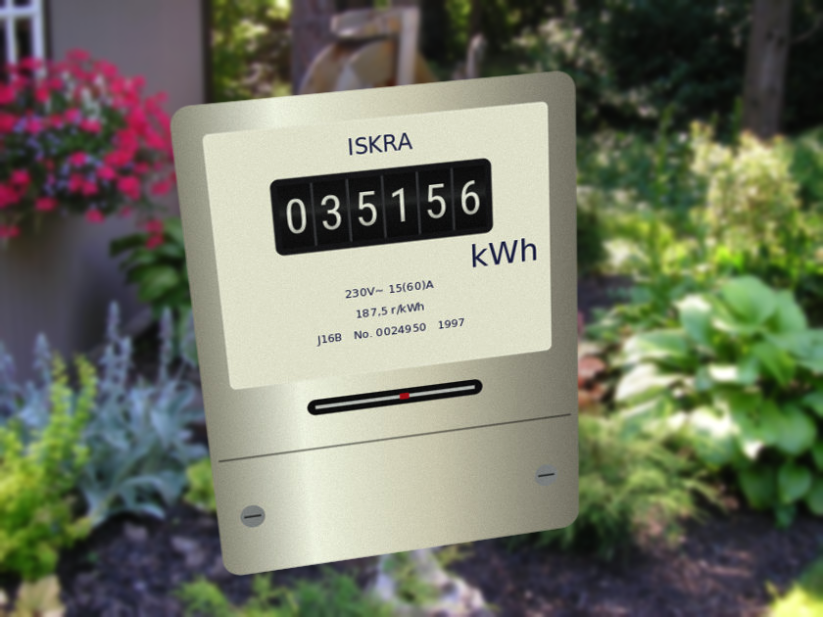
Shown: 35156 kWh
